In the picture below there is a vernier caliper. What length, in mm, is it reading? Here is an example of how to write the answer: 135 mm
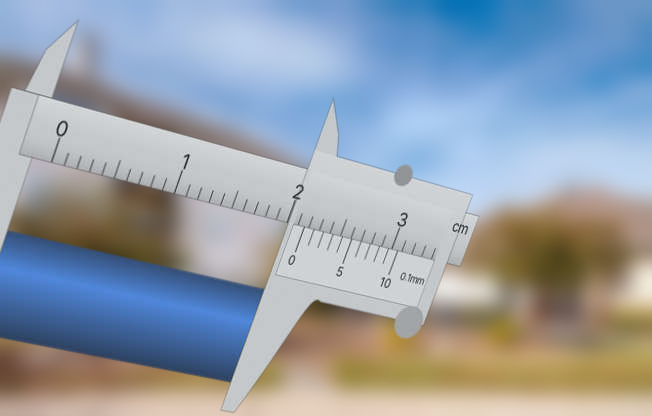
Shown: 21.6 mm
